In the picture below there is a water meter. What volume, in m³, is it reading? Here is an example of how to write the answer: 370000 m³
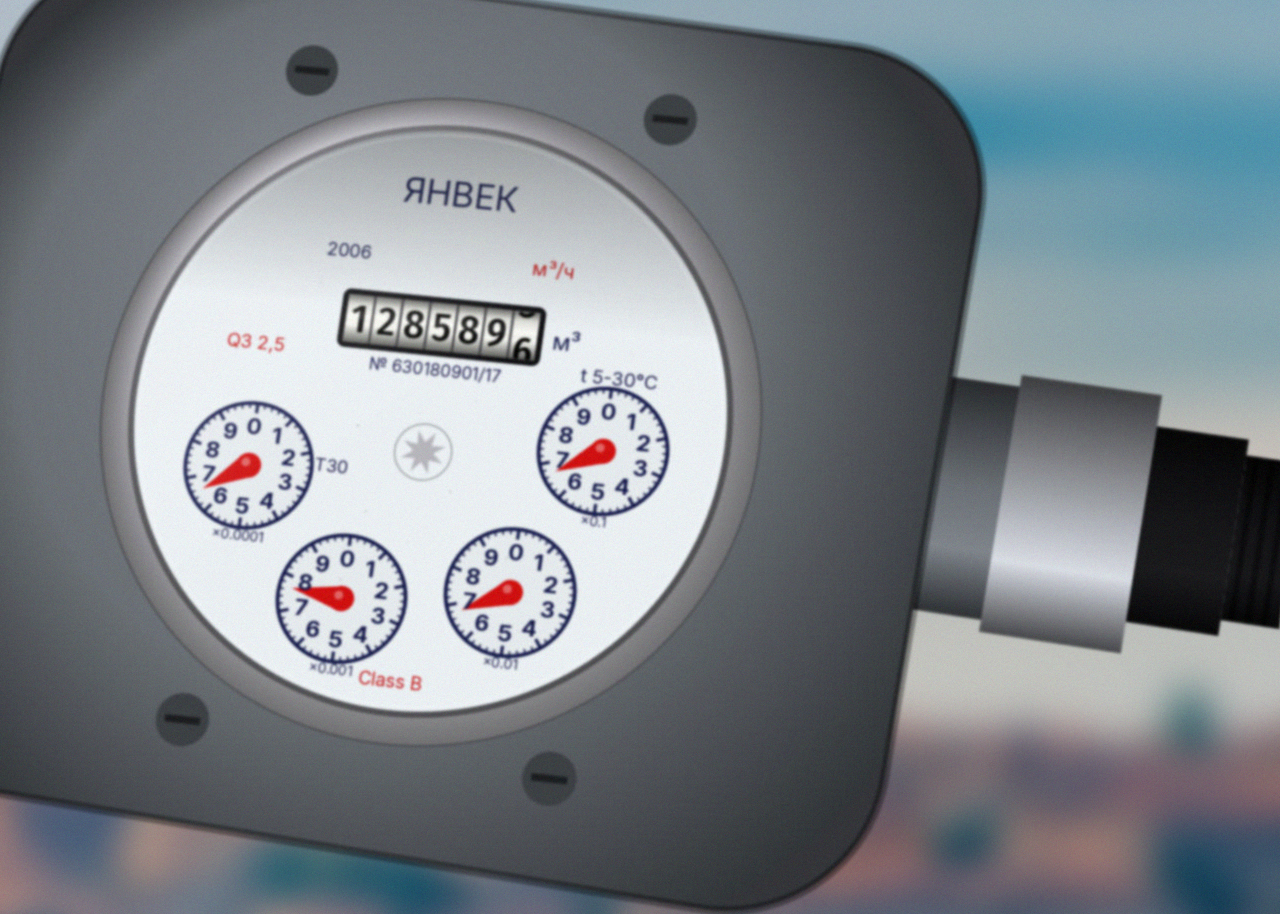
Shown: 1285895.6676 m³
